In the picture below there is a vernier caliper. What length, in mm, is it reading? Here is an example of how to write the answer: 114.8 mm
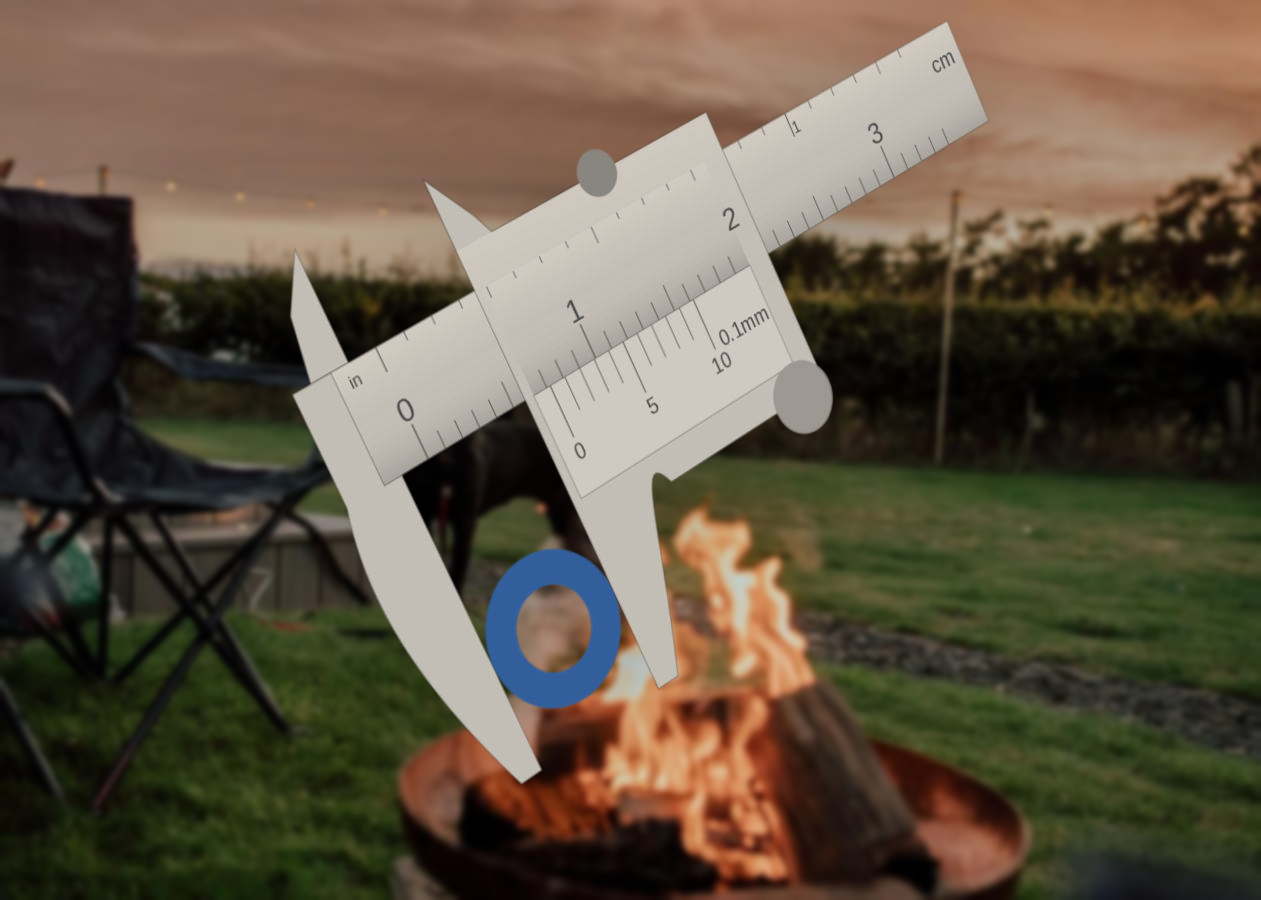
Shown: 7.2 mm
